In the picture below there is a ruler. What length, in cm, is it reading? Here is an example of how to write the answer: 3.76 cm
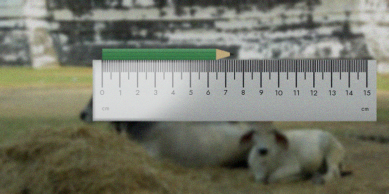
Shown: 7.5 cm
